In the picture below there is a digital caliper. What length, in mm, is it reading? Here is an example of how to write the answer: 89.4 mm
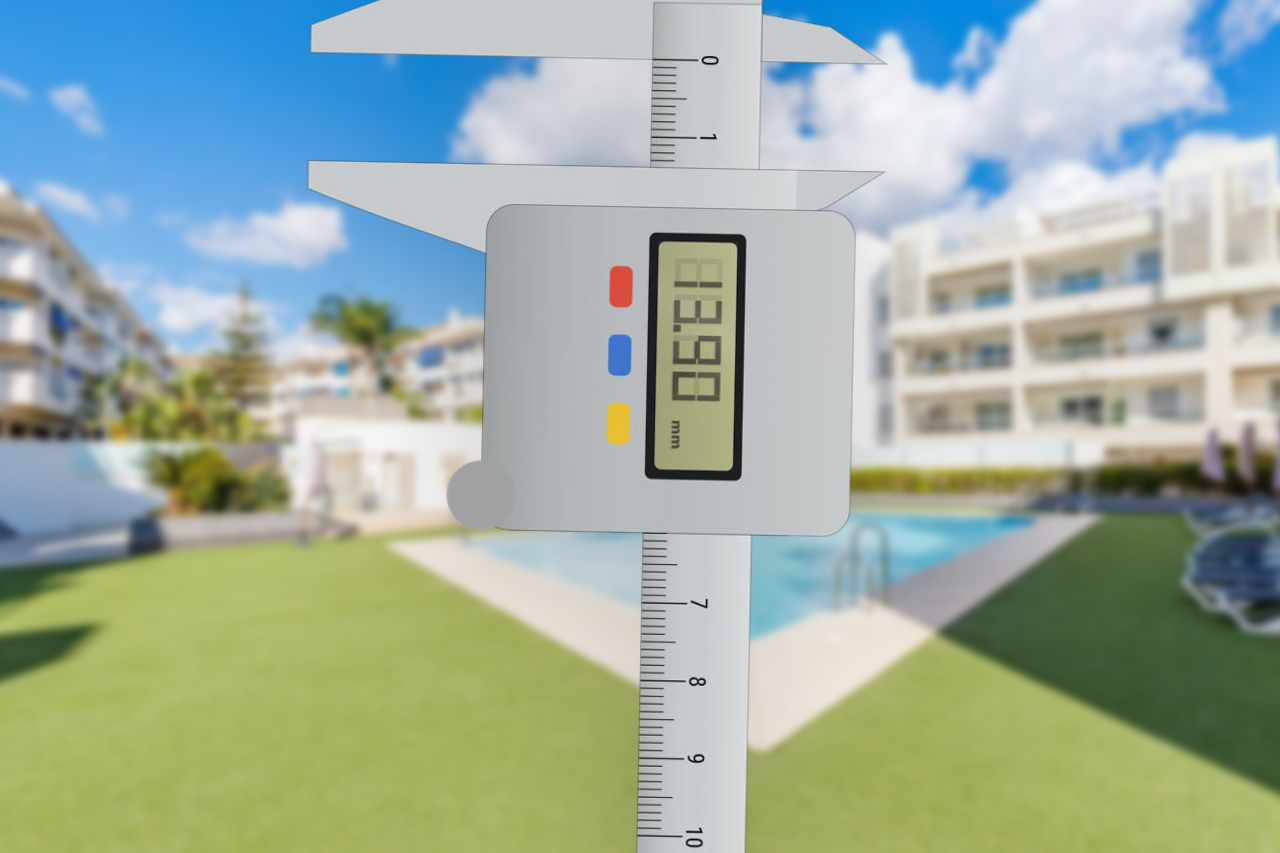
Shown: 13.90 mm
